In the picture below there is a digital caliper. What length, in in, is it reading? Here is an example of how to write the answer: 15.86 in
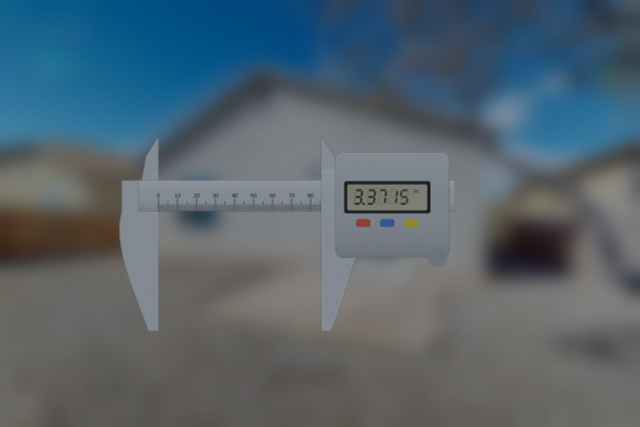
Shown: 3.3715 in
